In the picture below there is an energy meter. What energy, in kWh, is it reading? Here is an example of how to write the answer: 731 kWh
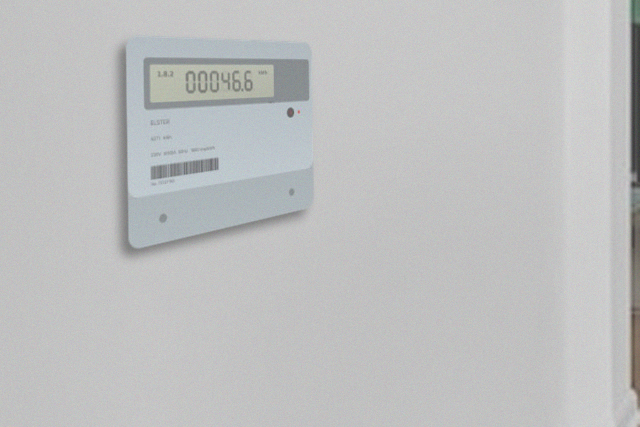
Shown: 46.6 kWh
